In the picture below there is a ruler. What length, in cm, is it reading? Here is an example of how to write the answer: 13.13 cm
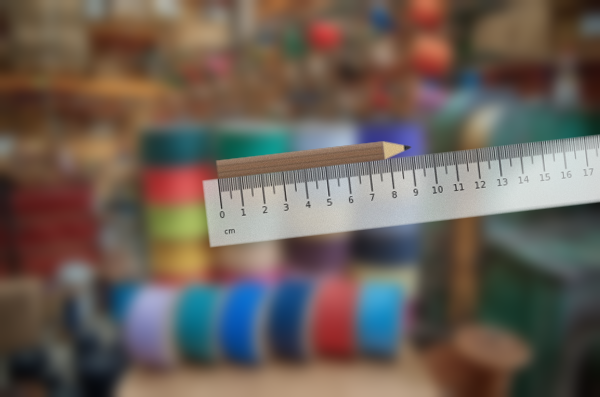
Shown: 9 cm
